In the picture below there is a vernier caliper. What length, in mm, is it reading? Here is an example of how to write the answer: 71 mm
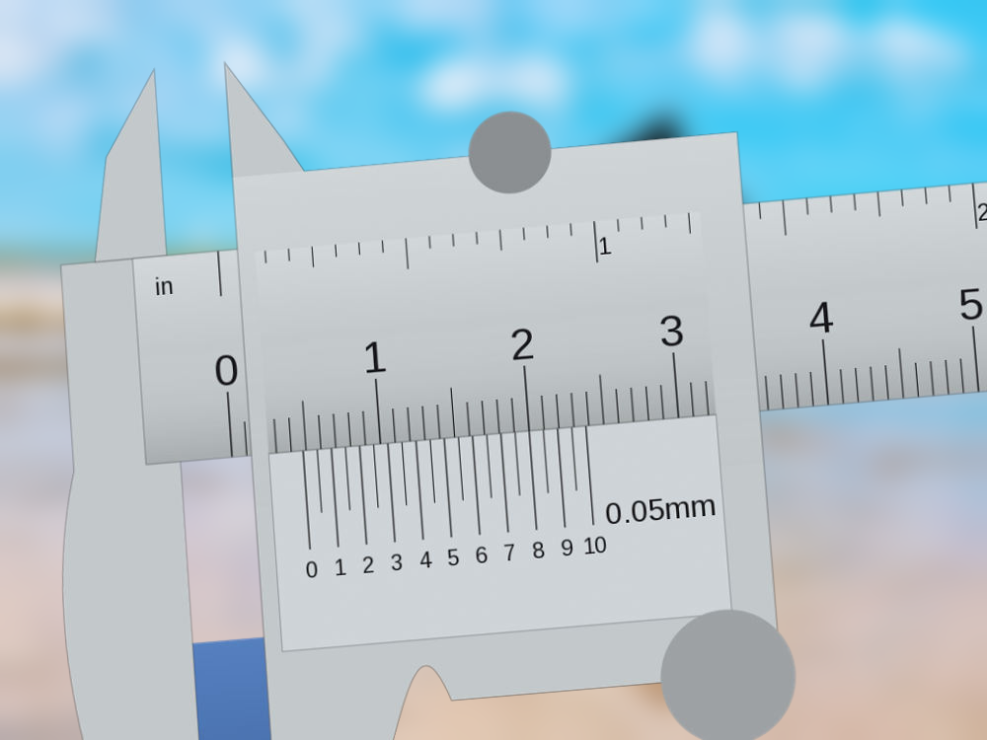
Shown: 4.8 mm
